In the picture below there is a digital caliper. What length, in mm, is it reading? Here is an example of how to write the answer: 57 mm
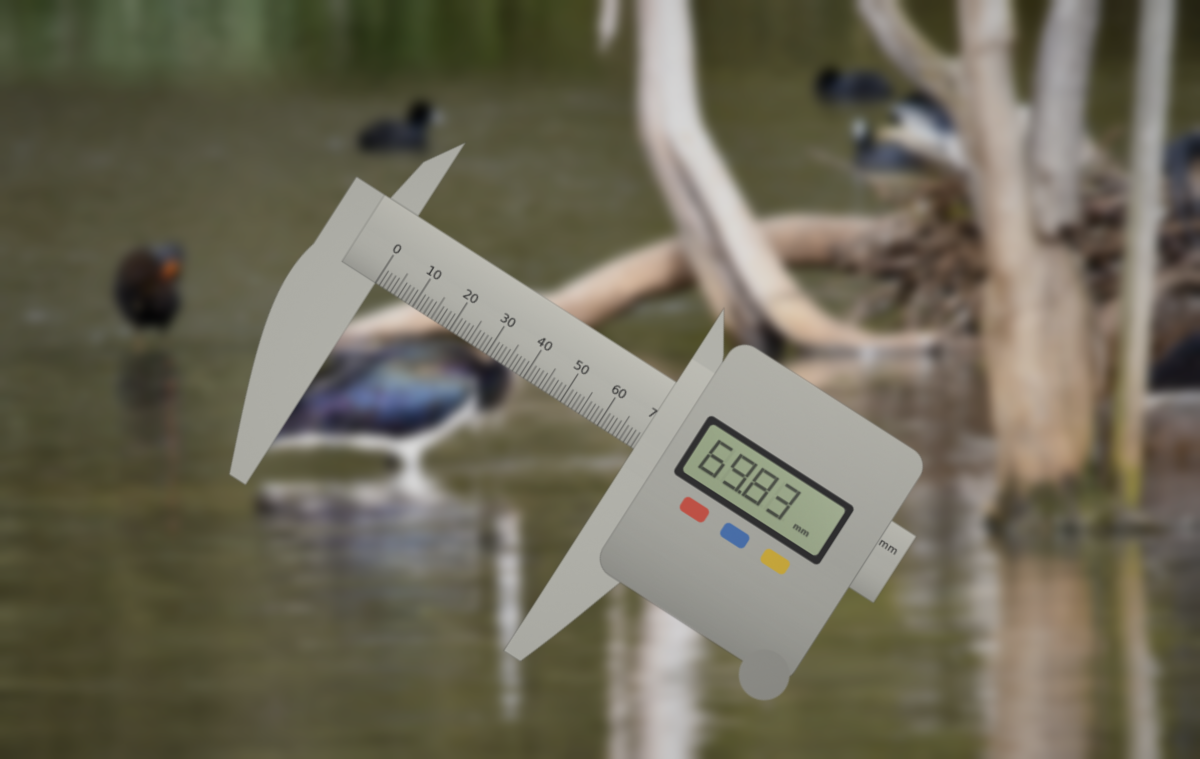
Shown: 69.83 mm
